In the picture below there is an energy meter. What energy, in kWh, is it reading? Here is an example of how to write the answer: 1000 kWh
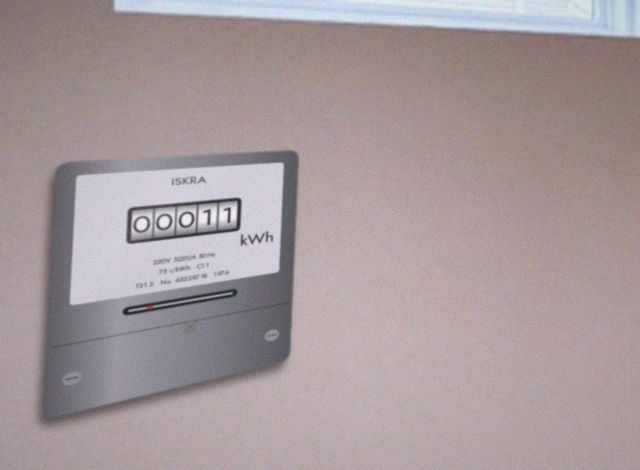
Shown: 11 kWh
